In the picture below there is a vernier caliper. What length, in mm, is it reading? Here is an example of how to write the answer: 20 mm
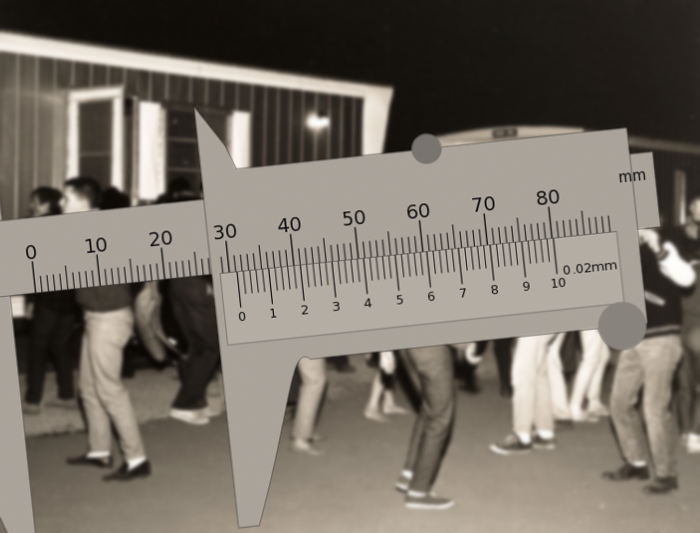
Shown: 31.2 mm
